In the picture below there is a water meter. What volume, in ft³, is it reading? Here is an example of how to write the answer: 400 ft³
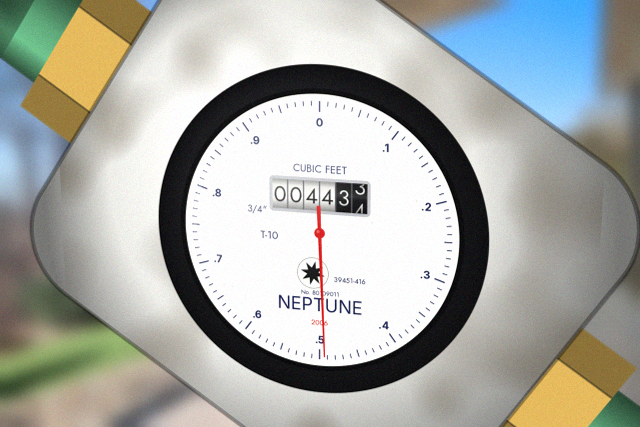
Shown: 4433.49 ft³
